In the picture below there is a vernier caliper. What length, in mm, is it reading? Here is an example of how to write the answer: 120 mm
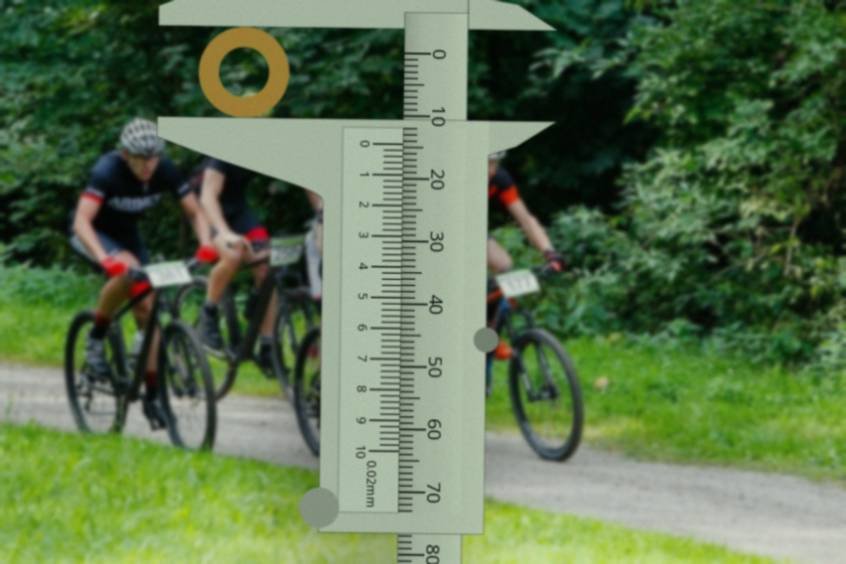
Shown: 14.5 mm
